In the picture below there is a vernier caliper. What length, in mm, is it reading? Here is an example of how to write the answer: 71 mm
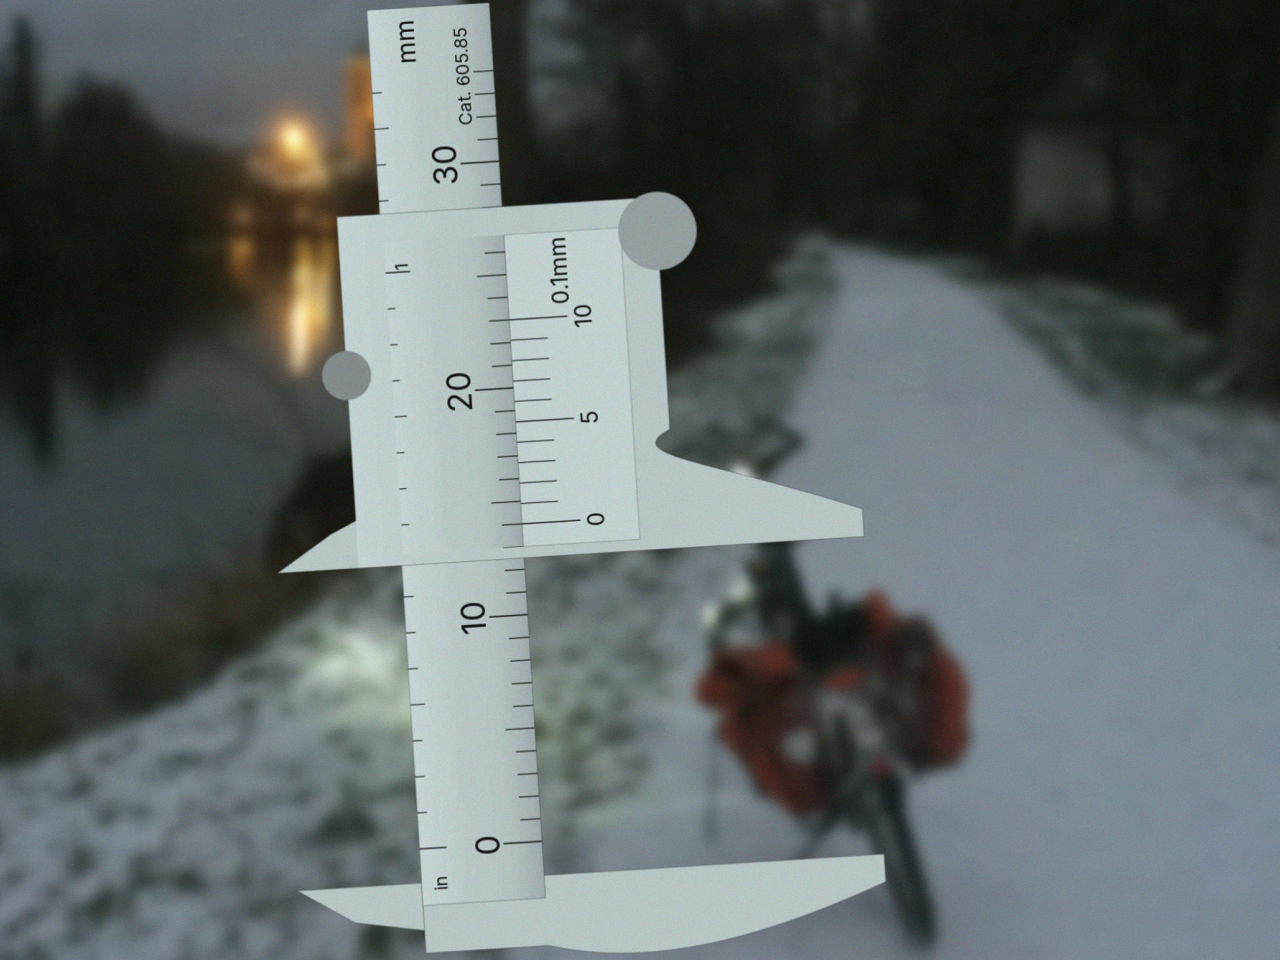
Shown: 14.0 mm
